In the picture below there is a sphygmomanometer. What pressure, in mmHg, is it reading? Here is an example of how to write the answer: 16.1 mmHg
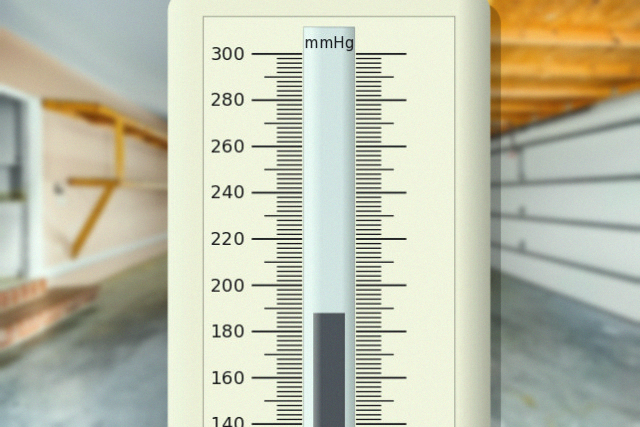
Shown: 188 mmHg
